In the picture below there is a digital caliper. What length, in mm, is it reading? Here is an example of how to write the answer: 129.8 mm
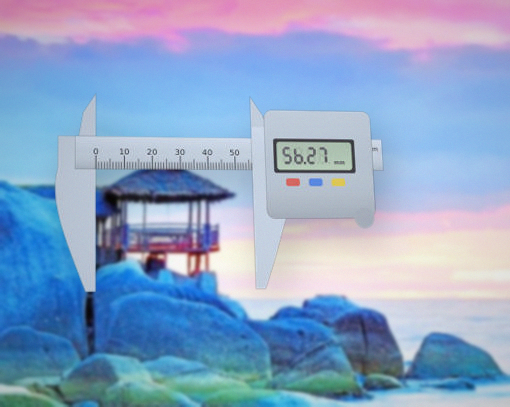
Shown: 56.27 mm
